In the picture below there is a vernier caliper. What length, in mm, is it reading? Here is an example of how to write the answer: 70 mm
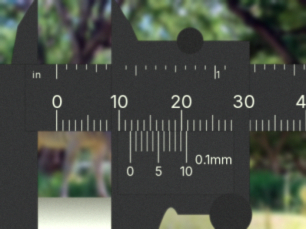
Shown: 11.8 mm
